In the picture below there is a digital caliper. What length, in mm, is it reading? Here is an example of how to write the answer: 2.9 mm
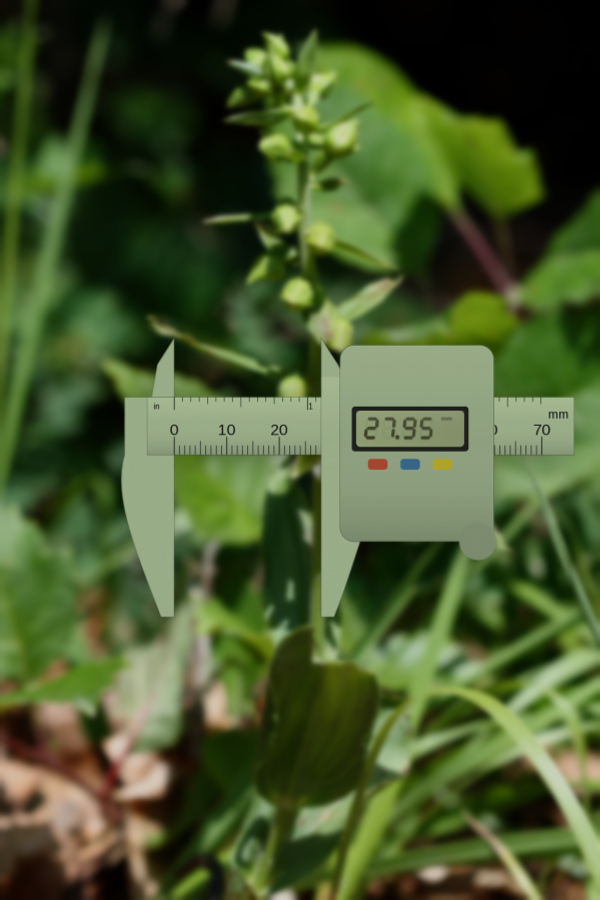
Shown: 27.95 mm
